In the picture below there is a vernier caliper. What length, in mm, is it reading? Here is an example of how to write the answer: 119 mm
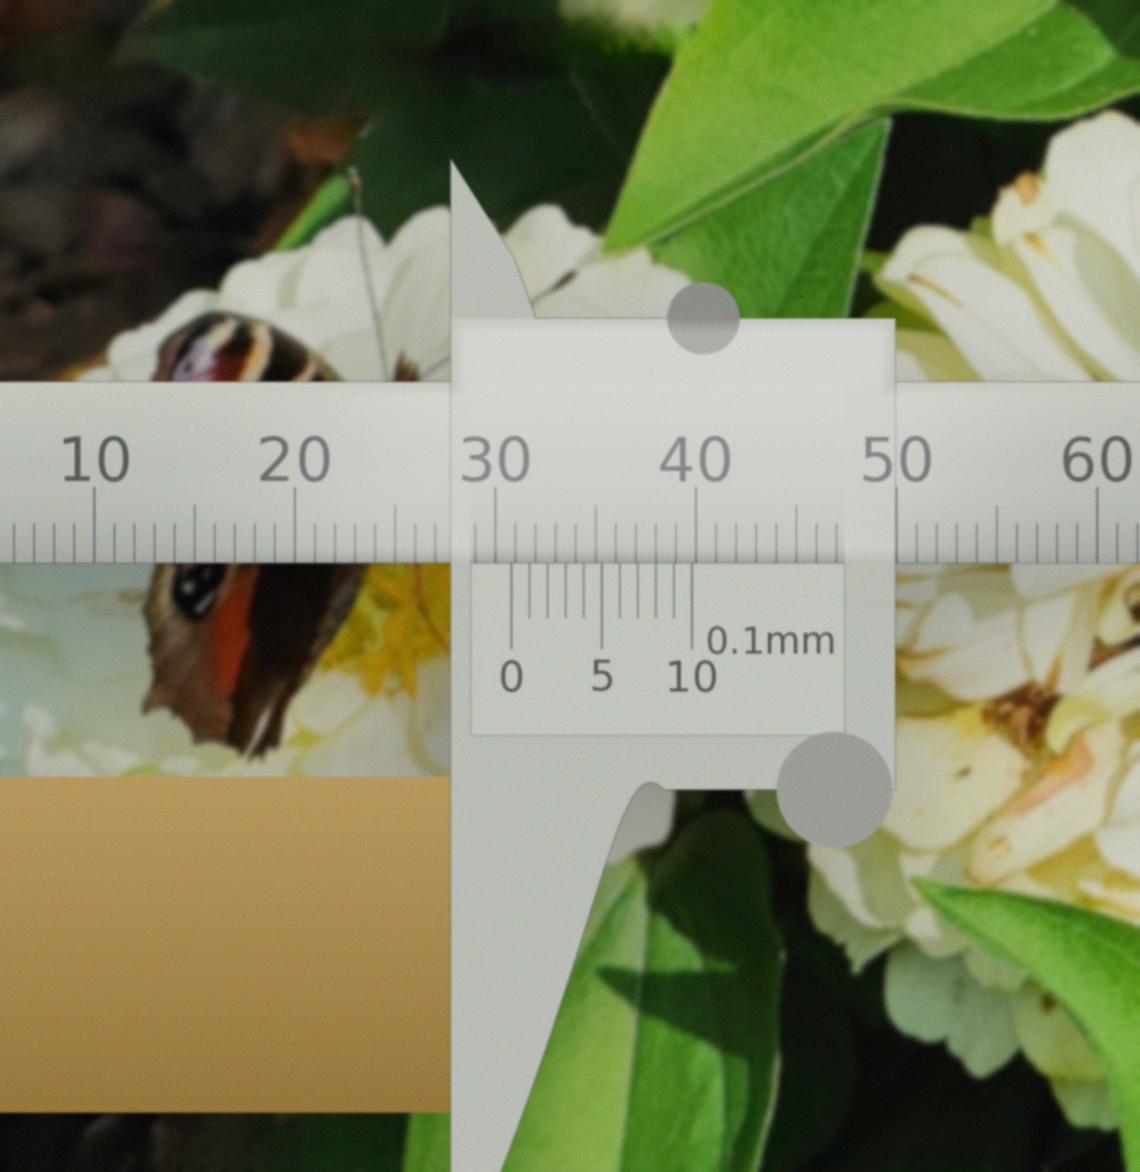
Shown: 30.8 mm
